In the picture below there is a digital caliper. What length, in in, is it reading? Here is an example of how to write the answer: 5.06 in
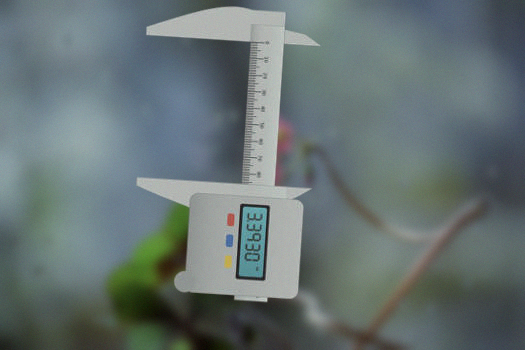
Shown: 3.3930 in
